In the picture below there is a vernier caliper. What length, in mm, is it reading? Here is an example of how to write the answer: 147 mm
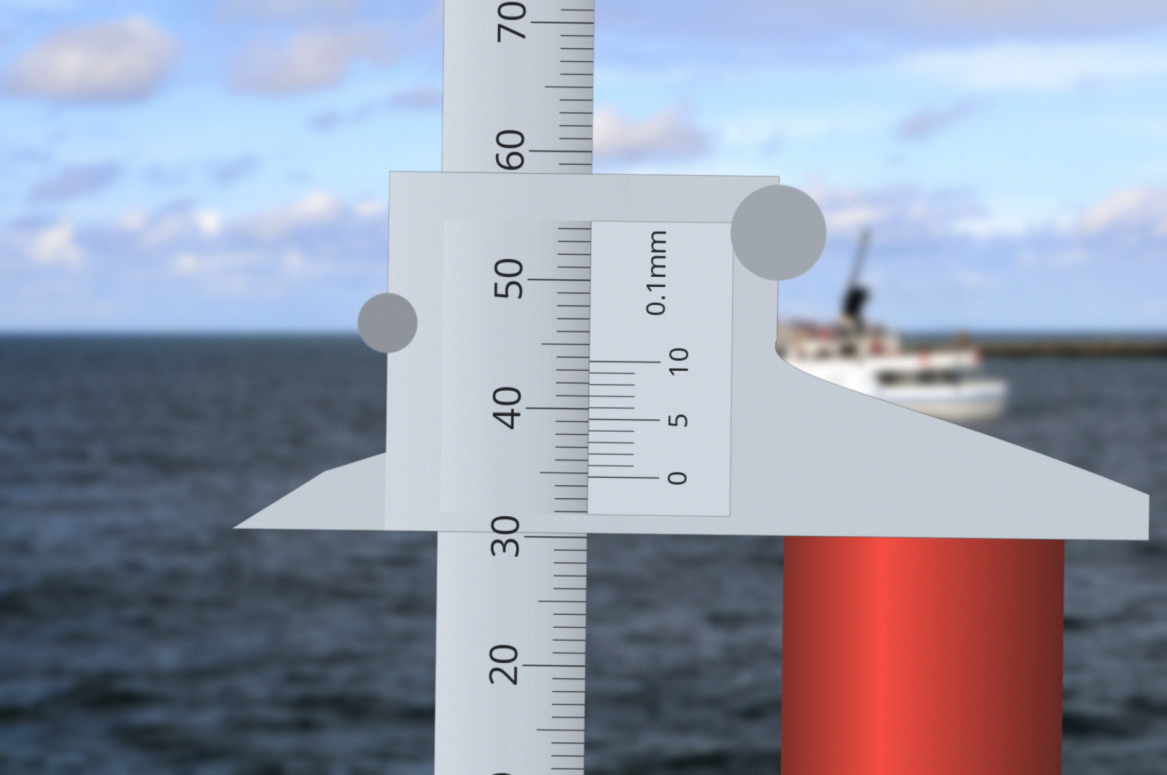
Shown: 34.7 mm
